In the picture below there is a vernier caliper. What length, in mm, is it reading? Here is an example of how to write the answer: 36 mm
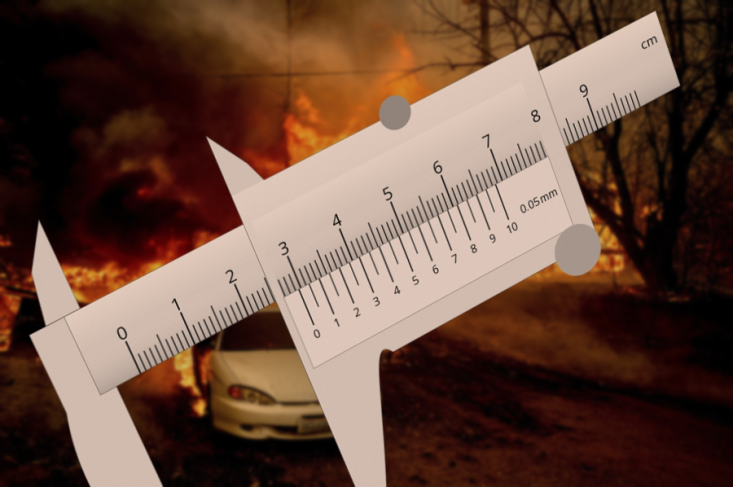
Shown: 29.6 mm
